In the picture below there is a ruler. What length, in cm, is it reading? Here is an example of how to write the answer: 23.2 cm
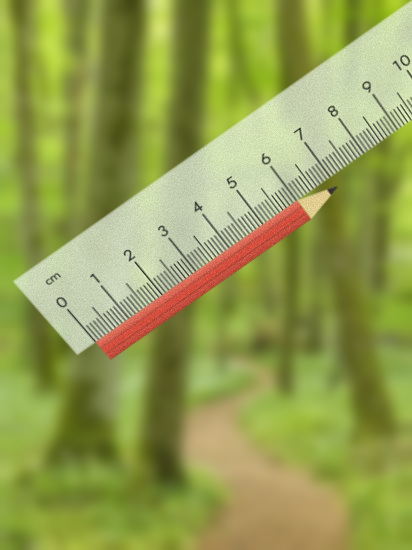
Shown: 7 cm
